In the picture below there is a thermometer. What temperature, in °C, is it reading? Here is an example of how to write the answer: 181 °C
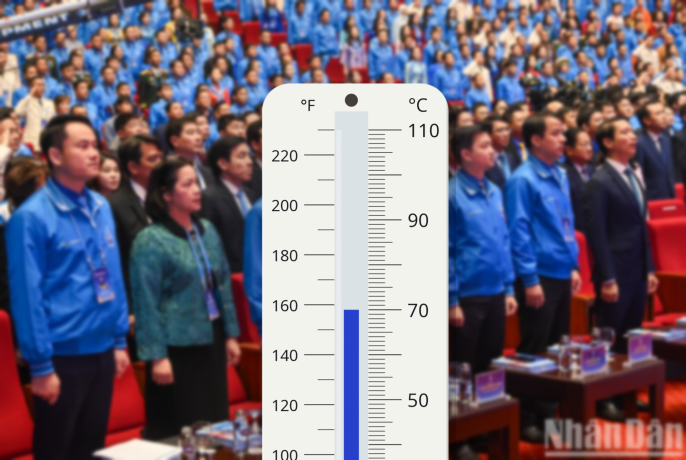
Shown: 70 °C
